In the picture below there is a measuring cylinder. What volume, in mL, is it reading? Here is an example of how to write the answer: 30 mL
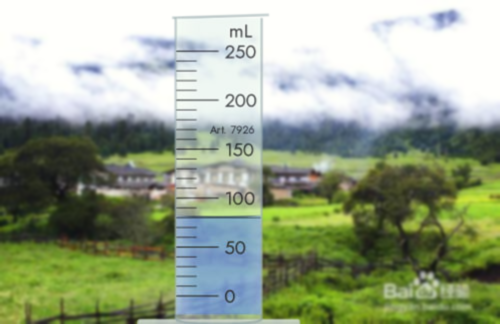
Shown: 80 mL
